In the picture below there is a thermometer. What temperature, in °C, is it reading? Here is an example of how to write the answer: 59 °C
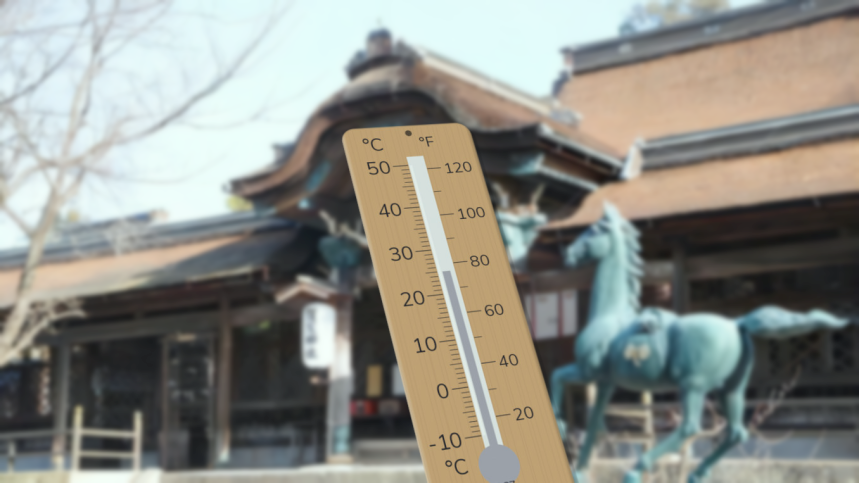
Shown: 25 °C
